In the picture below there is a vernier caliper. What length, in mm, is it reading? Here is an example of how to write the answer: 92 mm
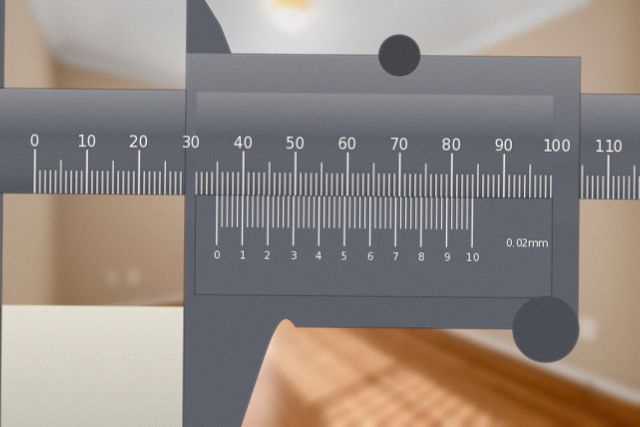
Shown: 35.0 mm
